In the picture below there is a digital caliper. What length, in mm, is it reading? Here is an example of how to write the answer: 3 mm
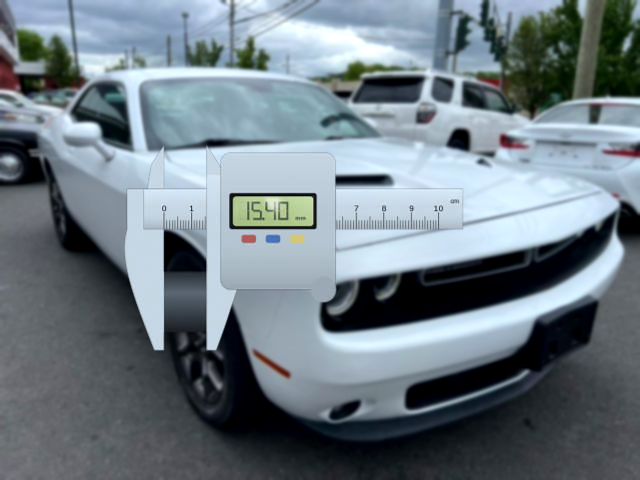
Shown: 15.40 mm
